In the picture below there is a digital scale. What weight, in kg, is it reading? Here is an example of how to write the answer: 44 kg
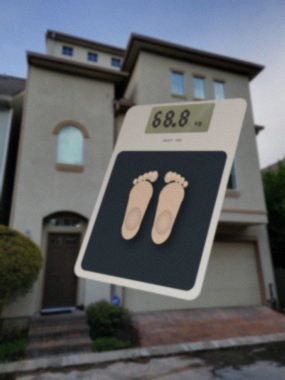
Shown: 68.8 kg
